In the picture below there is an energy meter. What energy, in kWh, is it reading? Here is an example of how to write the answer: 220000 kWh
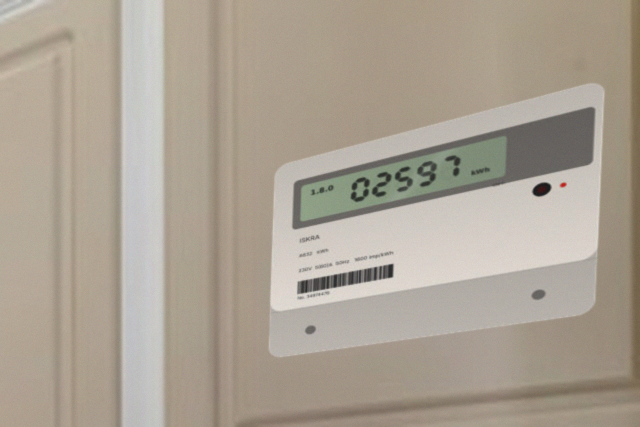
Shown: 2597 kWh
